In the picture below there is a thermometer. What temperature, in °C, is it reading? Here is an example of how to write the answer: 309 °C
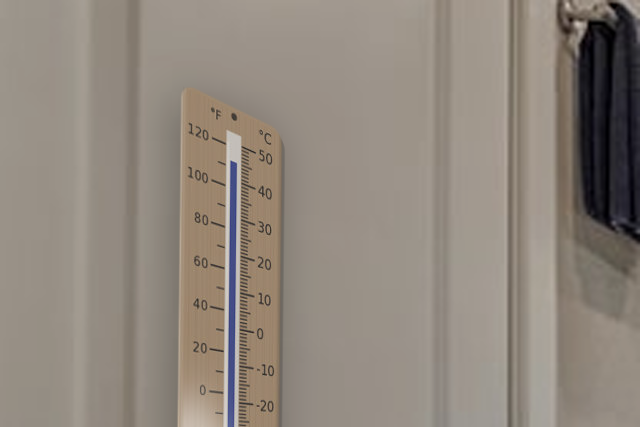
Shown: 45 °C
